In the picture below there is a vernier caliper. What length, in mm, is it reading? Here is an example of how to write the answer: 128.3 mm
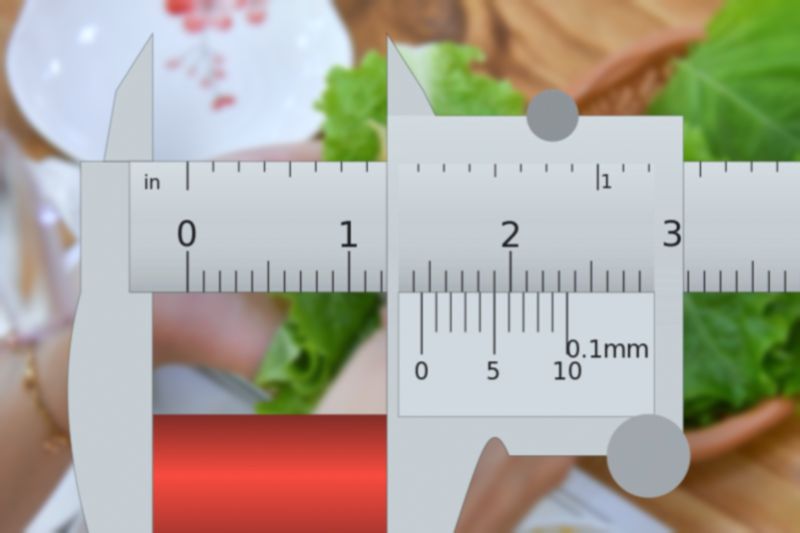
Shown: 14.5 mm
